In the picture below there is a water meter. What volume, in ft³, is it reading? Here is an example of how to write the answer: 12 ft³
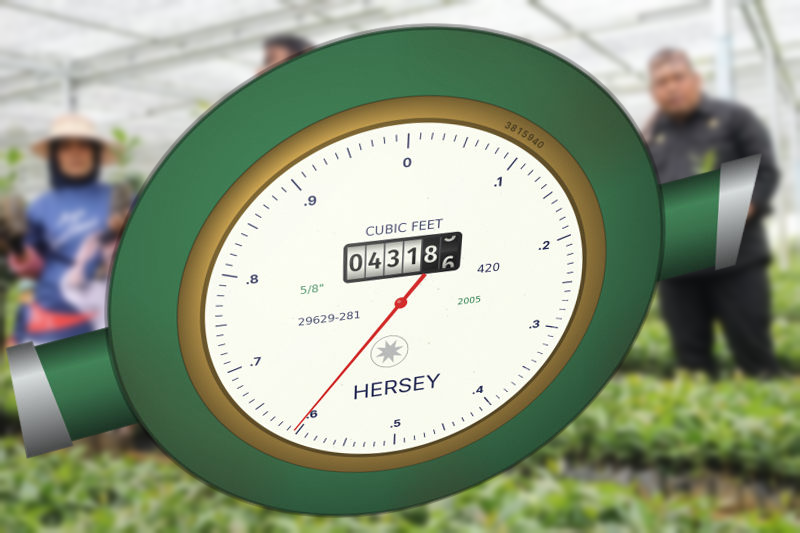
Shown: 43185.60 ft³
